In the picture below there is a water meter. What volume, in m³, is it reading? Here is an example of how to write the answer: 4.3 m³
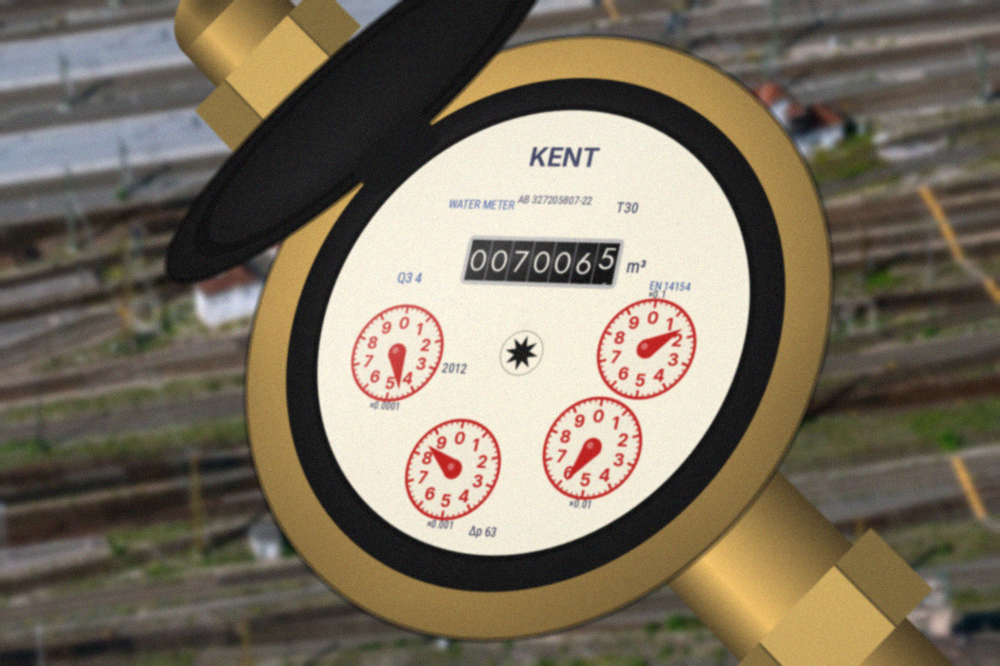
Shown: 70065.1584 m³
